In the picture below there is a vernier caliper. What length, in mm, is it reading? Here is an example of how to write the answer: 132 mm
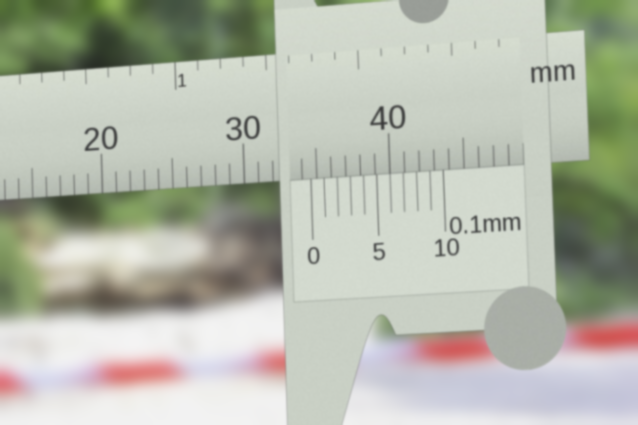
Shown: 34.6 mm
